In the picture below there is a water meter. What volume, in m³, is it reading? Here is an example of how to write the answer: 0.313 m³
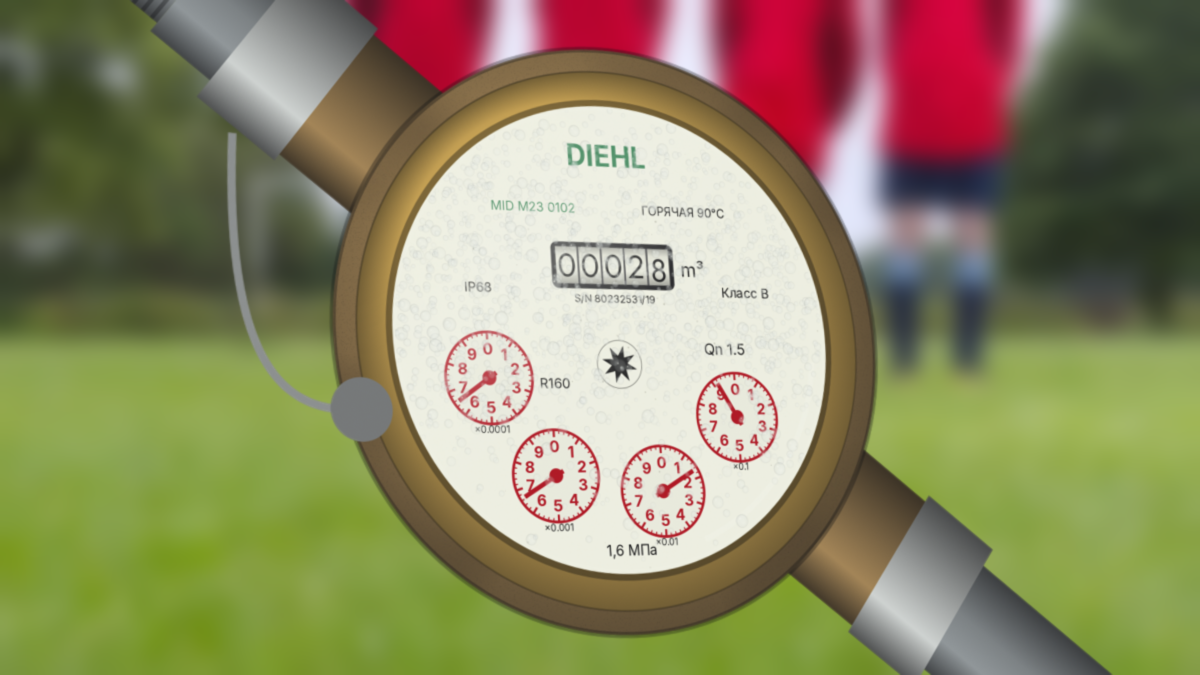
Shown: 27.9166 m³
